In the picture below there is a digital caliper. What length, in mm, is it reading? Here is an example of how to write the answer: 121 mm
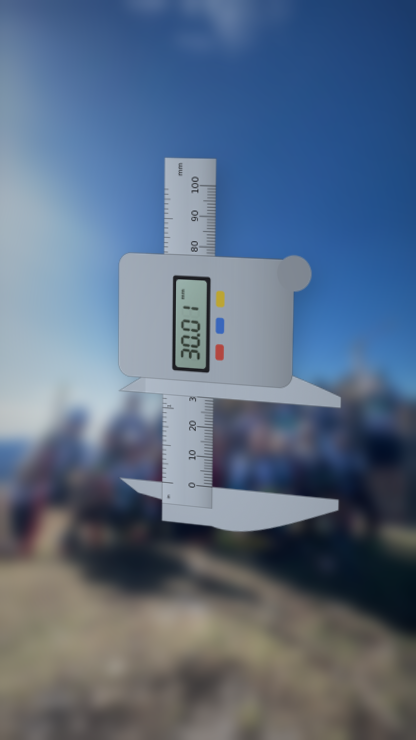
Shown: 30.01 mm
